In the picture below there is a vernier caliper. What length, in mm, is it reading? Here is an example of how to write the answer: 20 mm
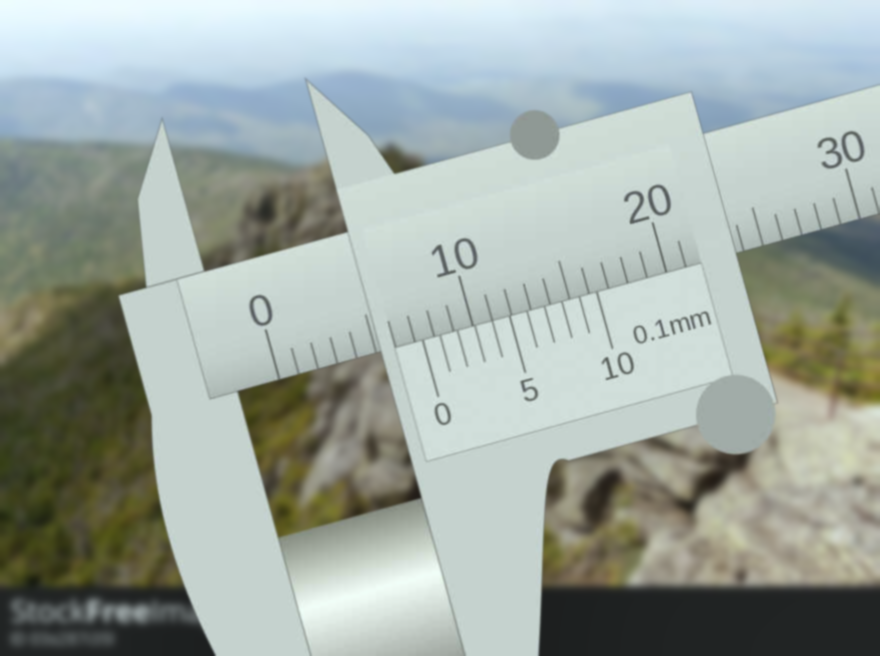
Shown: 7.4 mm
